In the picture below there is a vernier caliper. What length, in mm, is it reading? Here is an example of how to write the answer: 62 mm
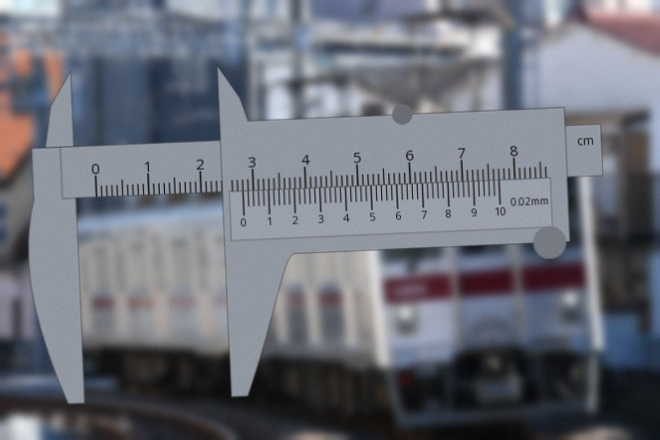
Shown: 28.0 mm
